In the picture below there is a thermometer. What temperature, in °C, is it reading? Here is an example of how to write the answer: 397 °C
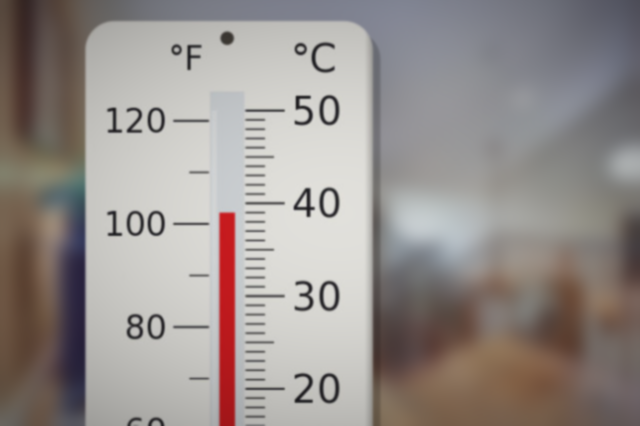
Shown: 39 °C
